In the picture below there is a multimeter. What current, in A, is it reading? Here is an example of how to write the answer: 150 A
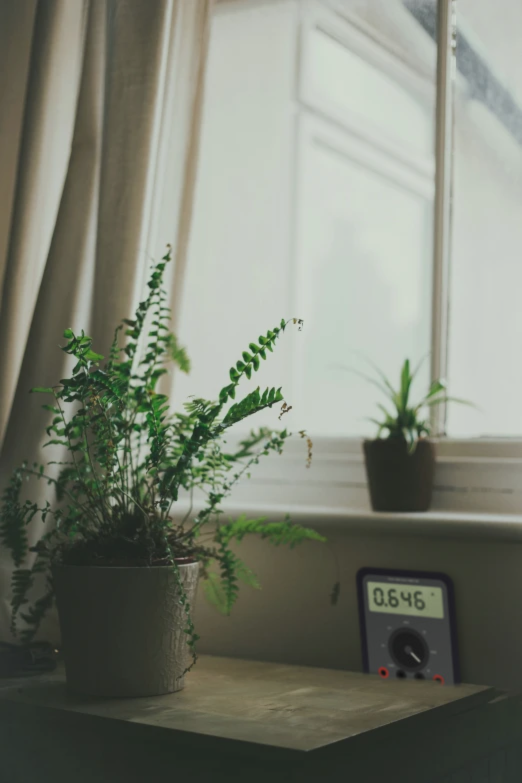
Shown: 0.646 A
